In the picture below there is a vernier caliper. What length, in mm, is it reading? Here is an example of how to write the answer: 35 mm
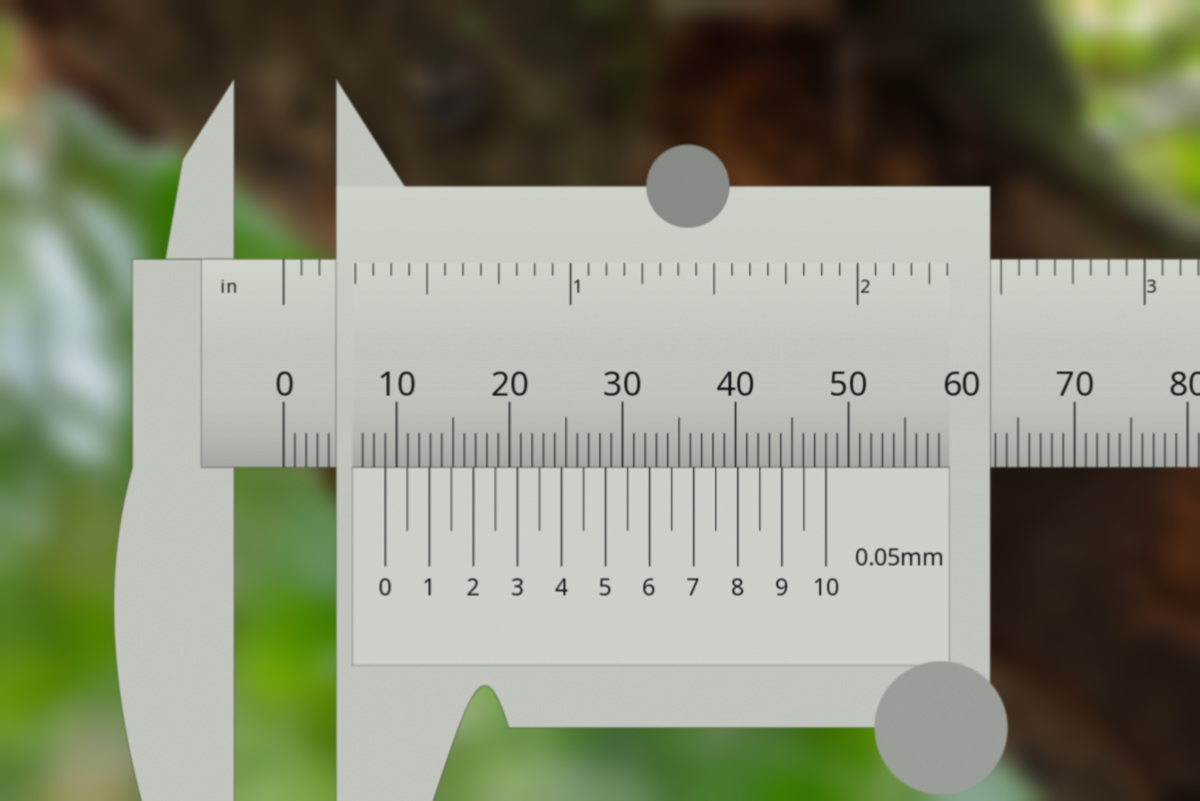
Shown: 9.0 mm
